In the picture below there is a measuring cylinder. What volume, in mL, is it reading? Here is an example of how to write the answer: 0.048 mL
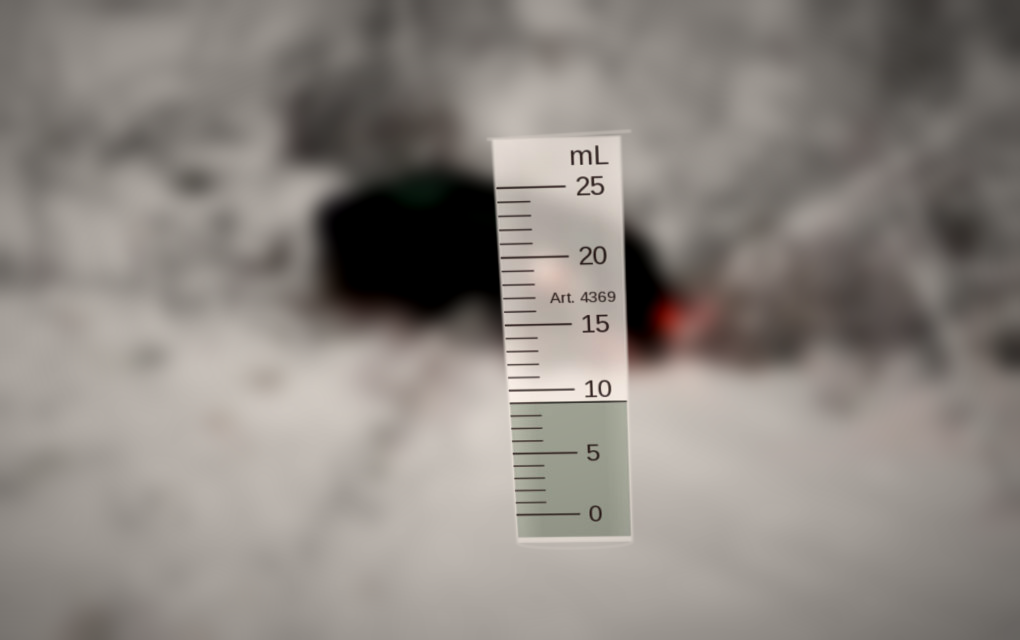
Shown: 9 mL
